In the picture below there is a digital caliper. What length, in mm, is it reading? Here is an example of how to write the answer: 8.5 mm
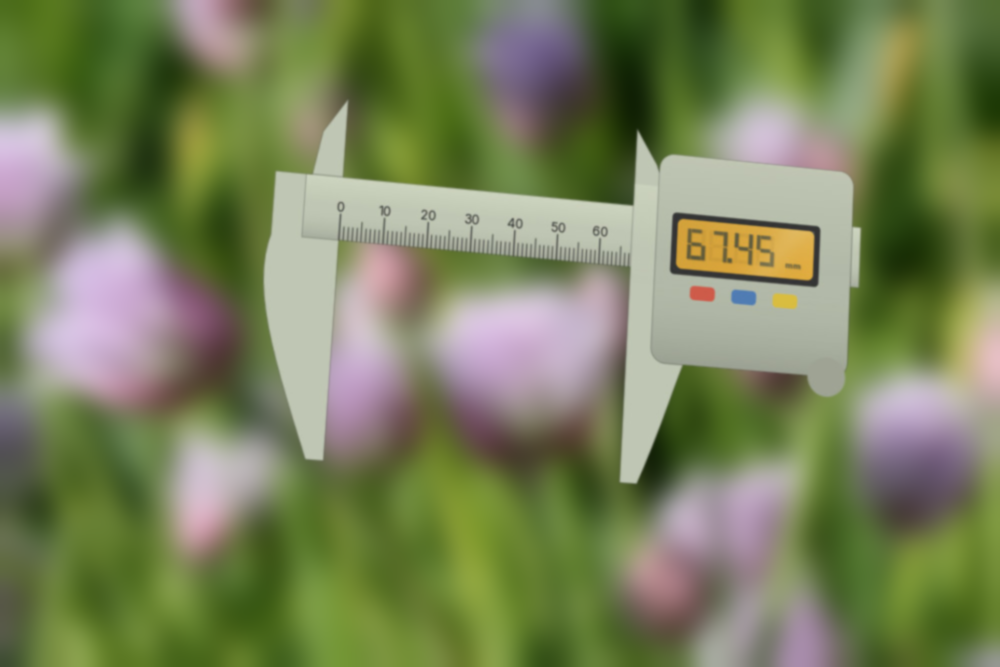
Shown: 67.45 mm
